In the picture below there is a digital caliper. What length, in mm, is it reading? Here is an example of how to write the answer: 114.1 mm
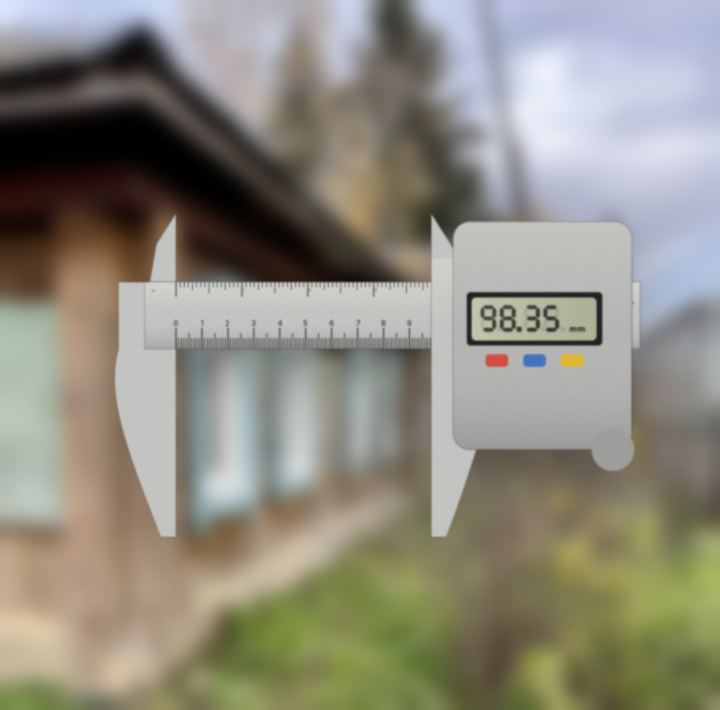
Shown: 98.35 mm
